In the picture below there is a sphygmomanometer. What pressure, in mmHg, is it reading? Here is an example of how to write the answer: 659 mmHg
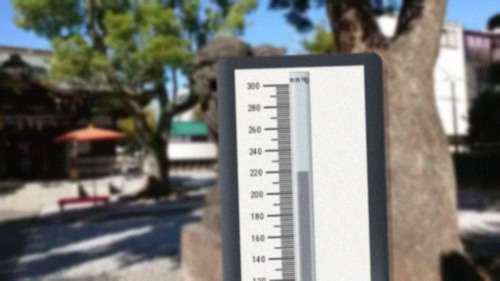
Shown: 220 mmHg
